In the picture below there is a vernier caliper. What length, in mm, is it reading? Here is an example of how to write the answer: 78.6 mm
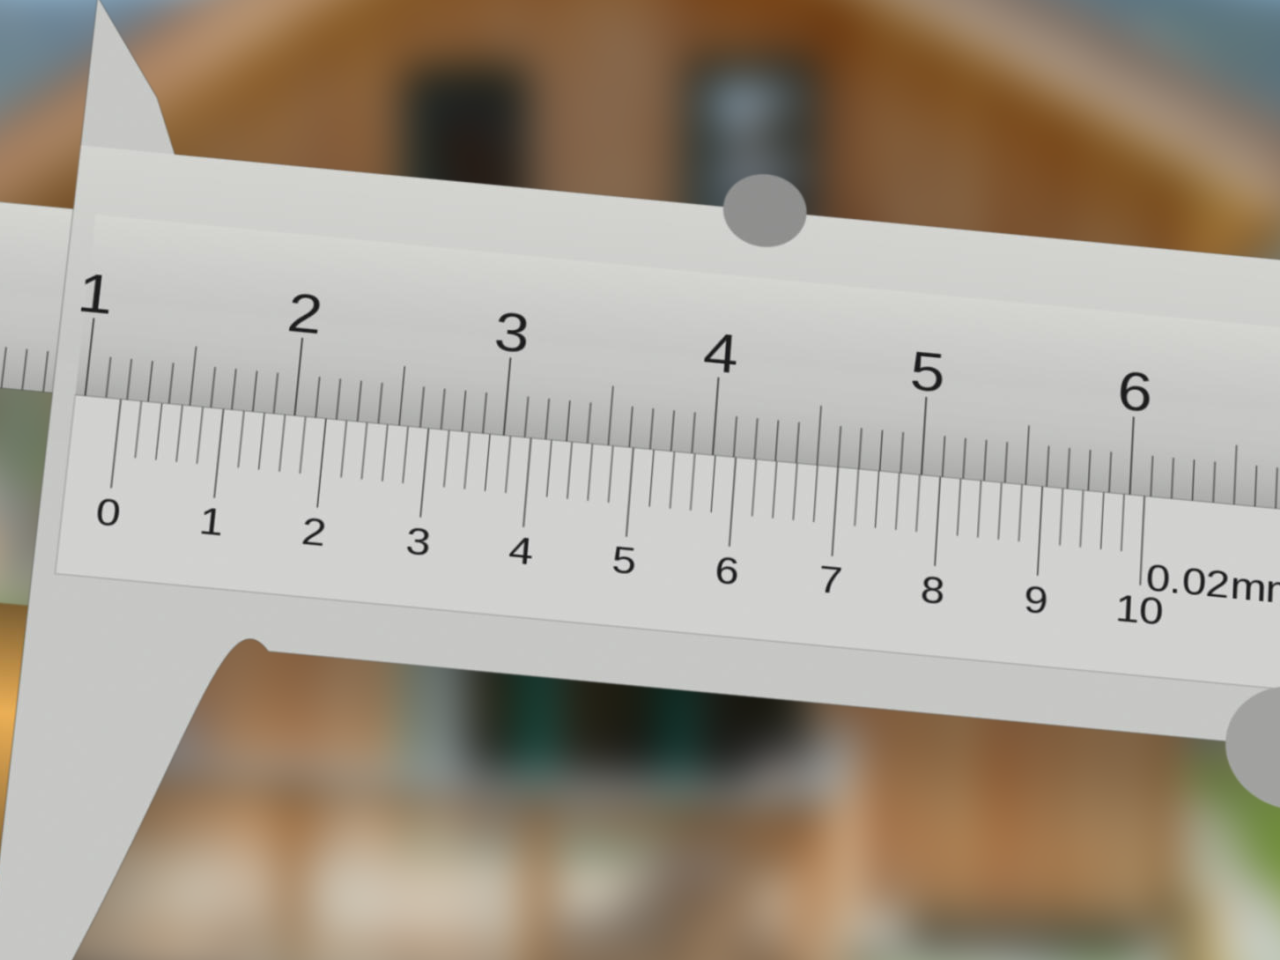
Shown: 11.7 mm
